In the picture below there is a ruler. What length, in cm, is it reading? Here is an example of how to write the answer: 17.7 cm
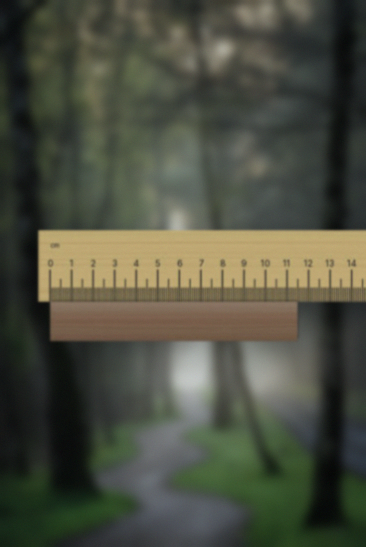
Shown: 11.5 cm
